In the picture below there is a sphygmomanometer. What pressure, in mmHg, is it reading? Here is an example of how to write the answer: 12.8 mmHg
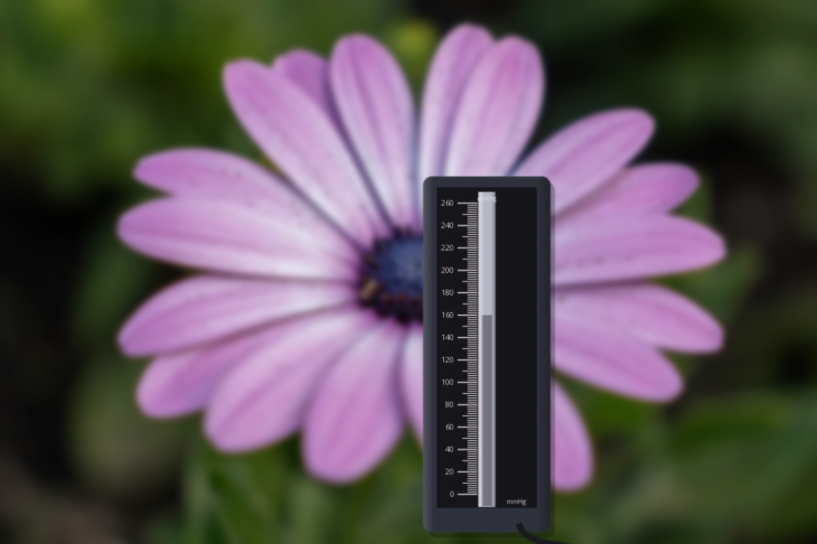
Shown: 160 mmHg
